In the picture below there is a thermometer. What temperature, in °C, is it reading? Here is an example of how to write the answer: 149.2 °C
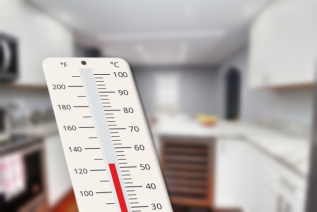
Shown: 52 °C
